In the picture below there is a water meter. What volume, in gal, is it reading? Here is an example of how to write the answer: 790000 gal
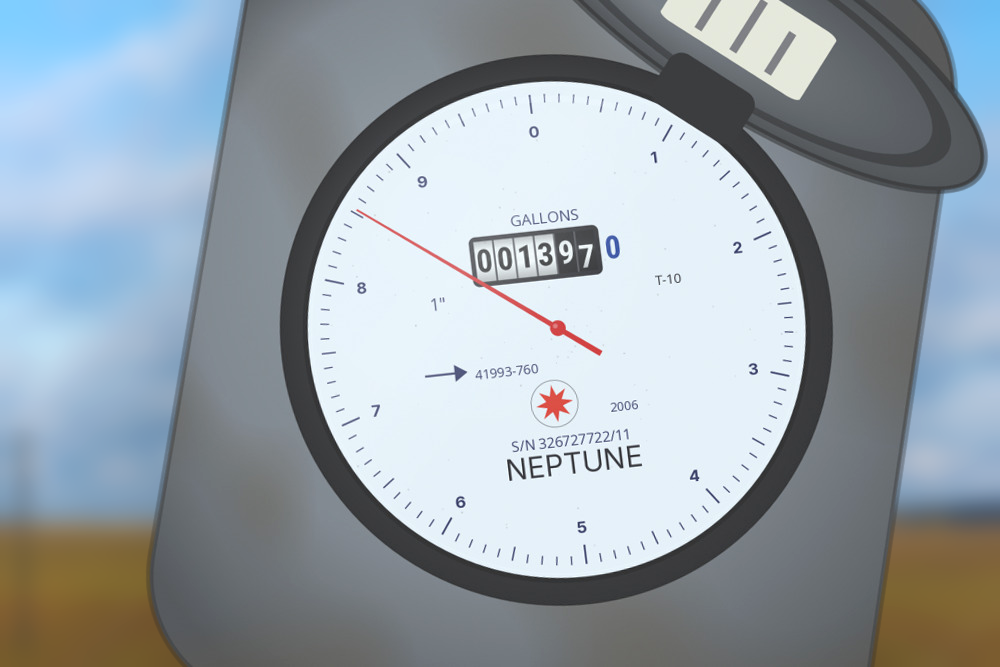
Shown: 13968.5 gal
